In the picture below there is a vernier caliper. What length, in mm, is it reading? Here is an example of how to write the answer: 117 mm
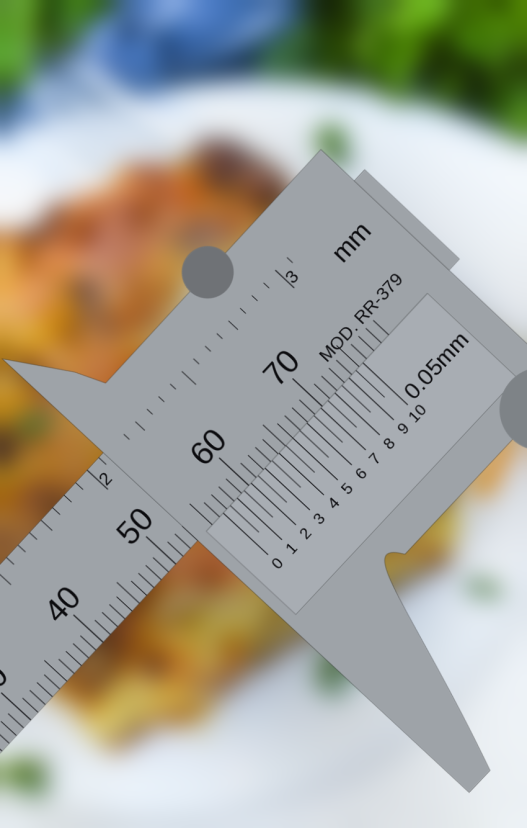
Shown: 56.5 mm
